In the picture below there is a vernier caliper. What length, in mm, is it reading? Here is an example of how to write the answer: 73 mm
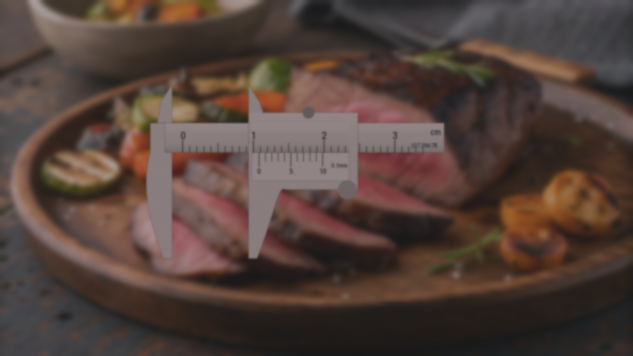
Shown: 10.8 mm
